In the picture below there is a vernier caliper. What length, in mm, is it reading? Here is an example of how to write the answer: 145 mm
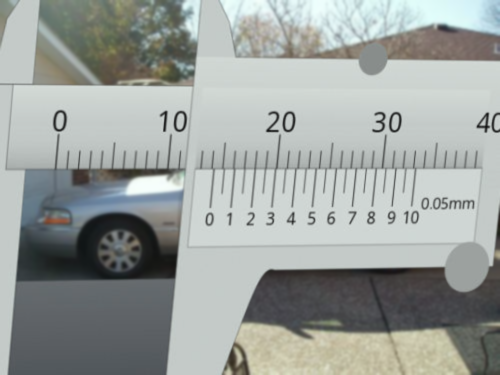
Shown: 14.2 mm
